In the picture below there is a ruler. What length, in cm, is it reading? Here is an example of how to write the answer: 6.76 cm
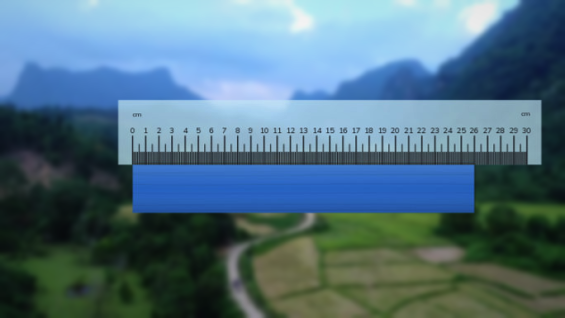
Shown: 26 cm
